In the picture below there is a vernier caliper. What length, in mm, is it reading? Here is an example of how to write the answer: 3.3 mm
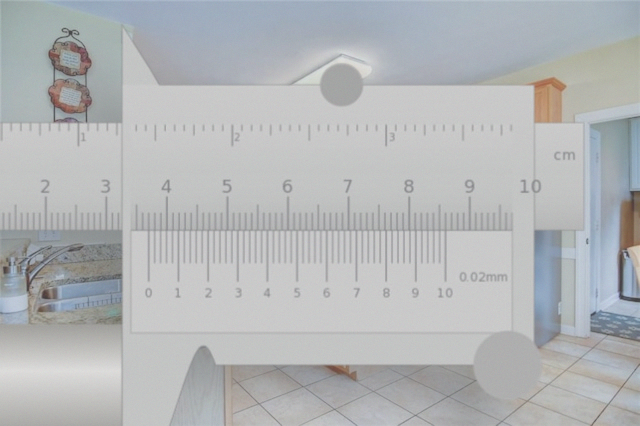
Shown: 37.0 mm
